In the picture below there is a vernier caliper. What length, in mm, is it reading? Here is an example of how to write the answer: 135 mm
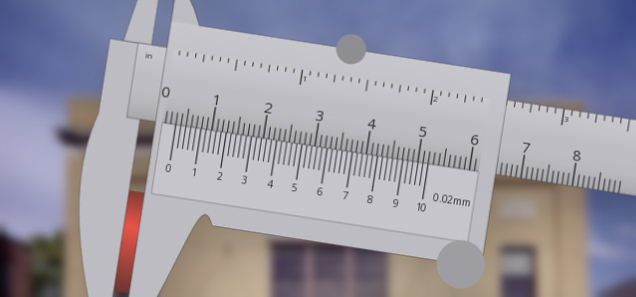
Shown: 3.0 mm
